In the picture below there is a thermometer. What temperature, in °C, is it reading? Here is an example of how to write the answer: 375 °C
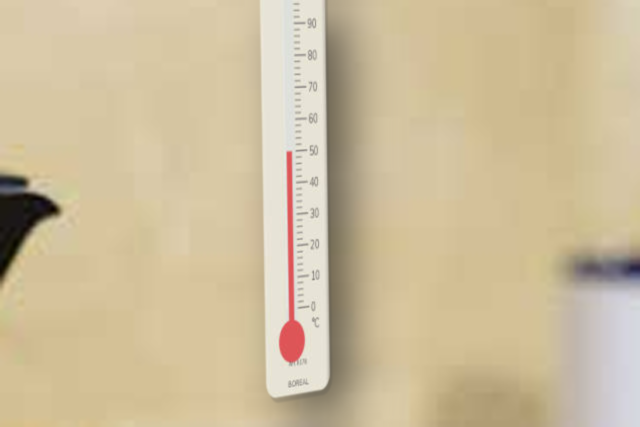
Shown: 50 °C
